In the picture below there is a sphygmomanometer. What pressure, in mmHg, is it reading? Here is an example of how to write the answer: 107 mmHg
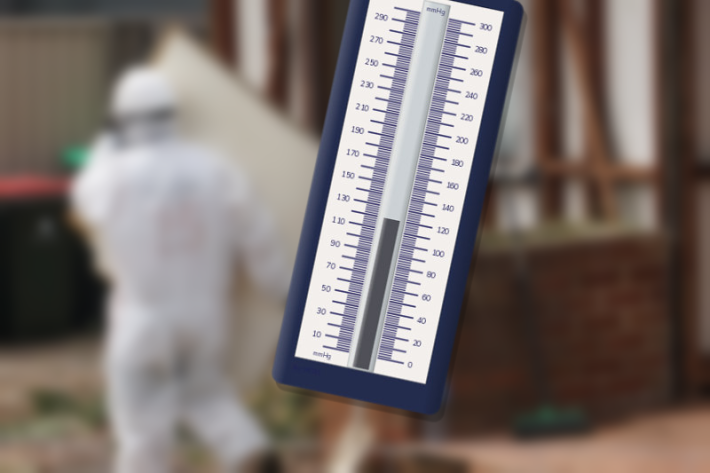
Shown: 120 mmHg
